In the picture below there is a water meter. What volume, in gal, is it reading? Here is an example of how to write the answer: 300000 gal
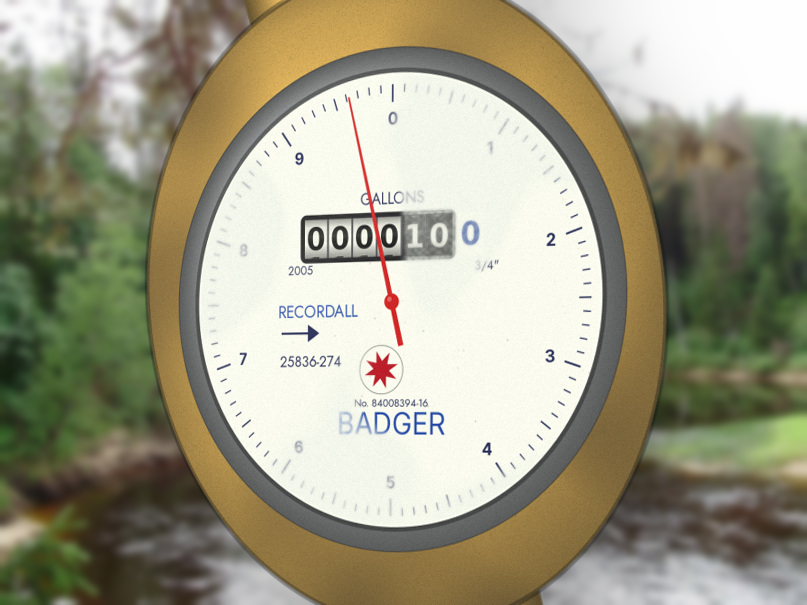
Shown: 99.6 gal
